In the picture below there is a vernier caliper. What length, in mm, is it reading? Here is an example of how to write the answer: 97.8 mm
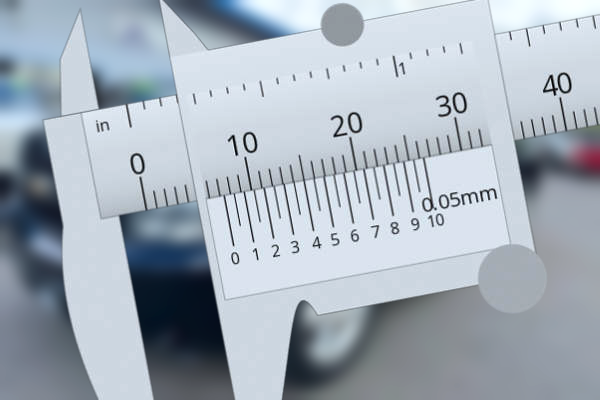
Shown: 7.4 mm
